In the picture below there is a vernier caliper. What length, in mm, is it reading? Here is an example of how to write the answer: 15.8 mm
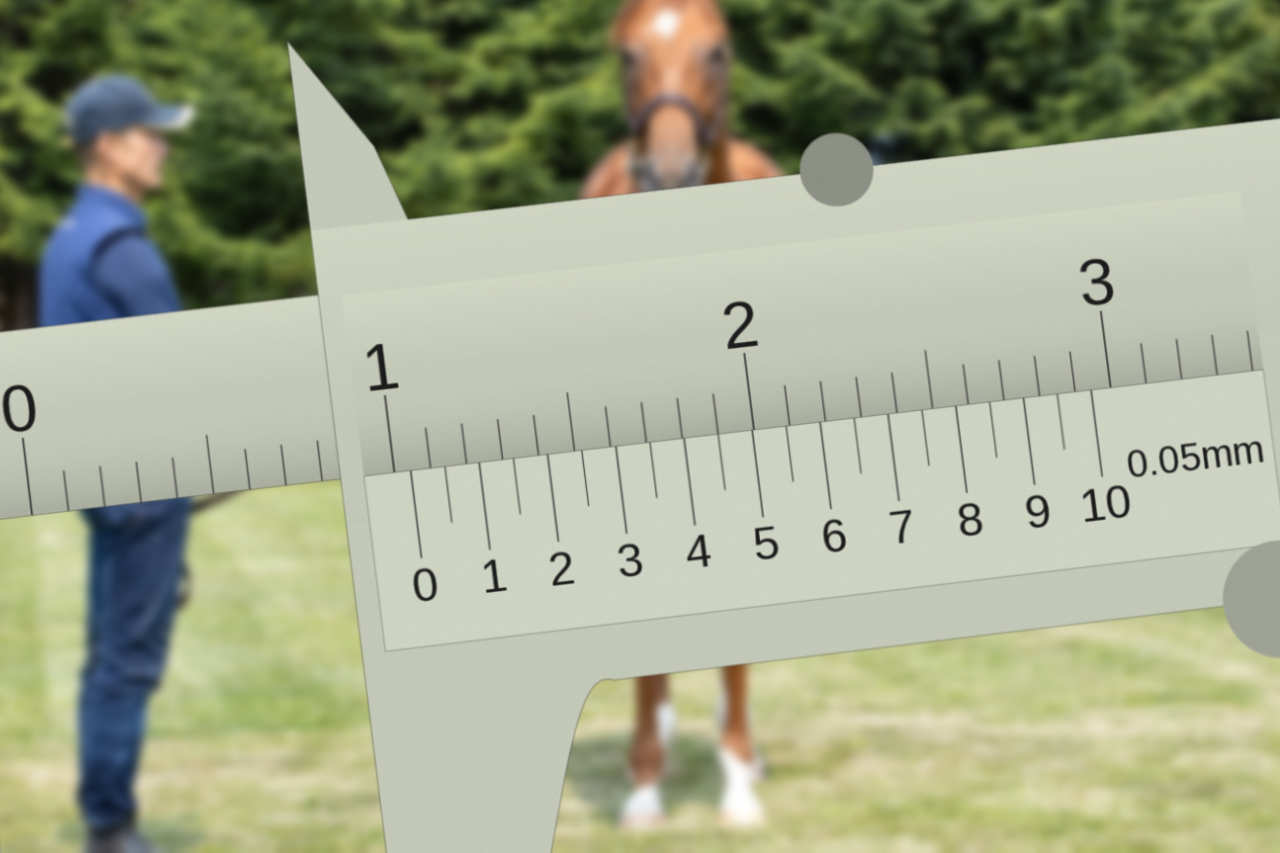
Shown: 10.45 mm
